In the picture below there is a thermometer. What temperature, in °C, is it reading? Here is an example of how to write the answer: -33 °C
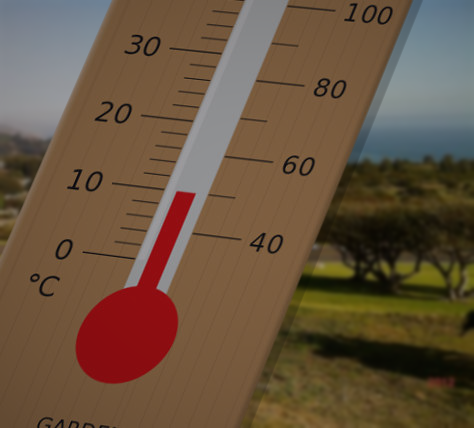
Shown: 10 °C
